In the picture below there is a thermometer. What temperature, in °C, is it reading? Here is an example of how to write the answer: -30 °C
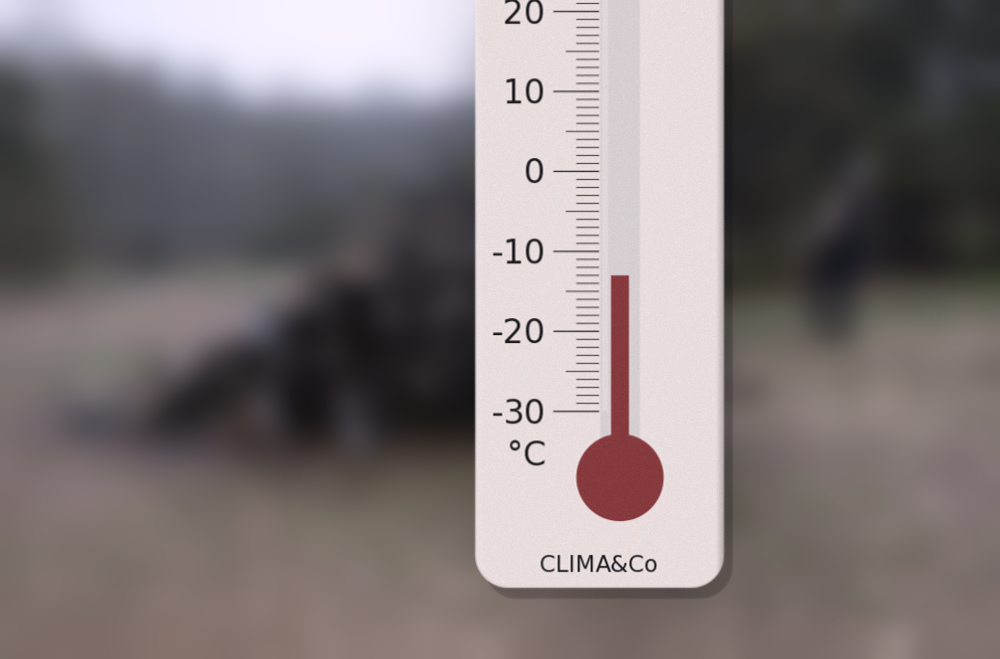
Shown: -13 °C
